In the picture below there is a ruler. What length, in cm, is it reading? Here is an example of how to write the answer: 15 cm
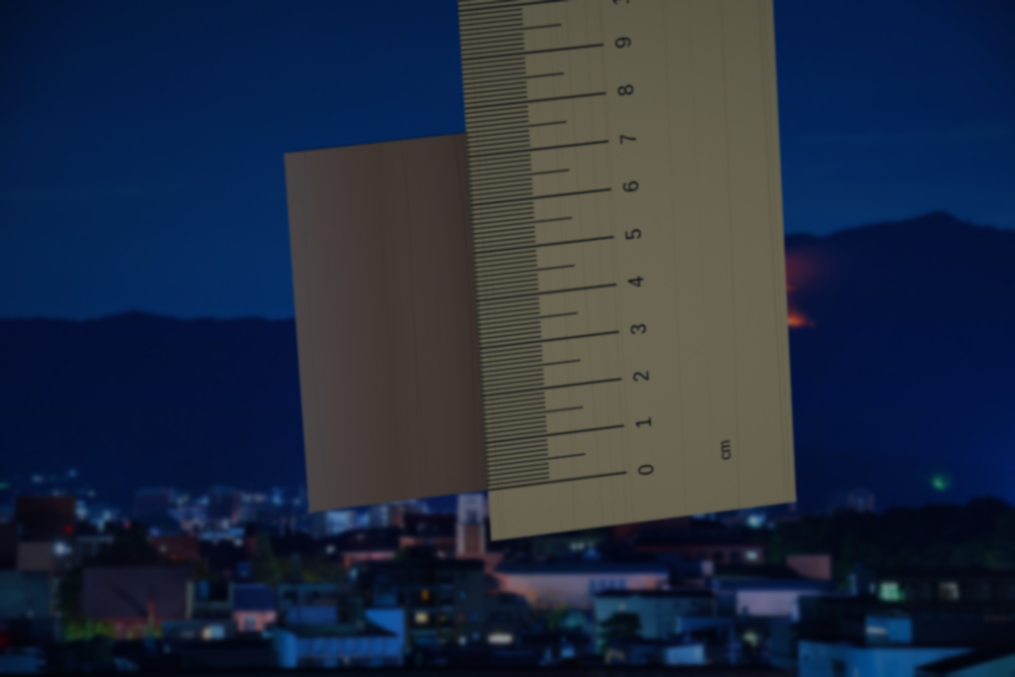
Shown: 7.5 cm
